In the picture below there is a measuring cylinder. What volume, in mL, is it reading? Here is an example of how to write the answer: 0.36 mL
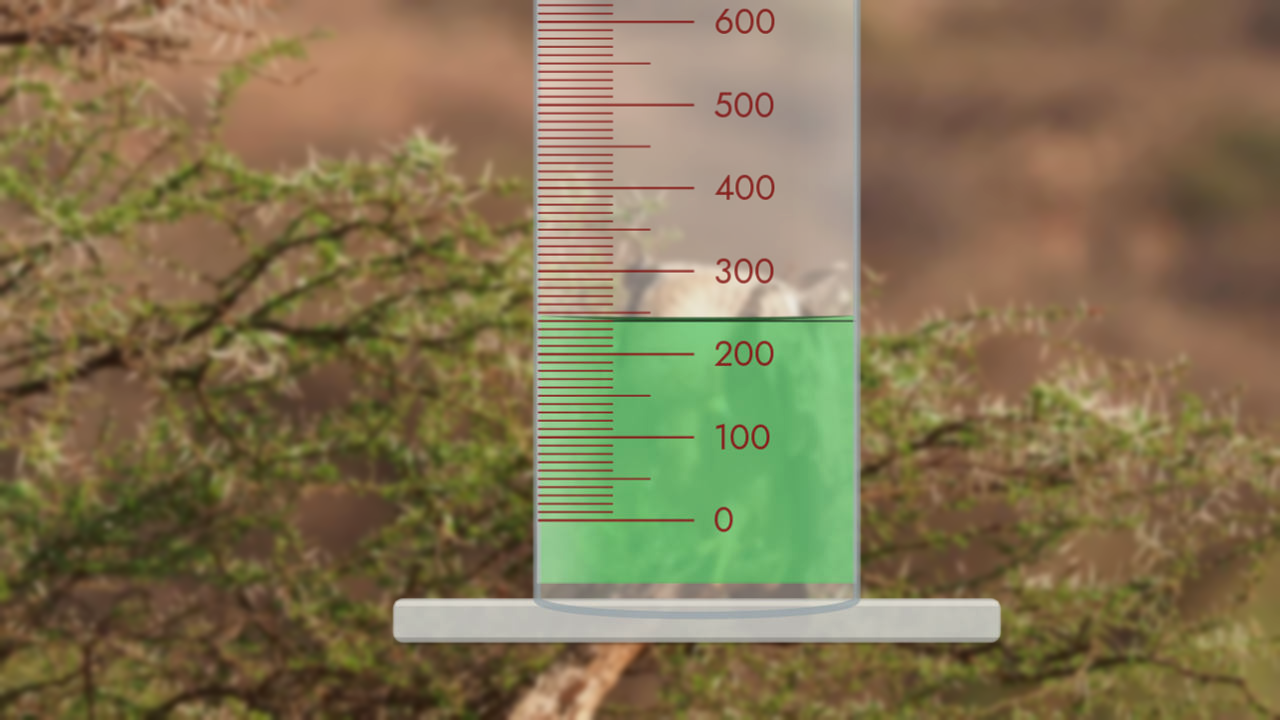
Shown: 240 mL
